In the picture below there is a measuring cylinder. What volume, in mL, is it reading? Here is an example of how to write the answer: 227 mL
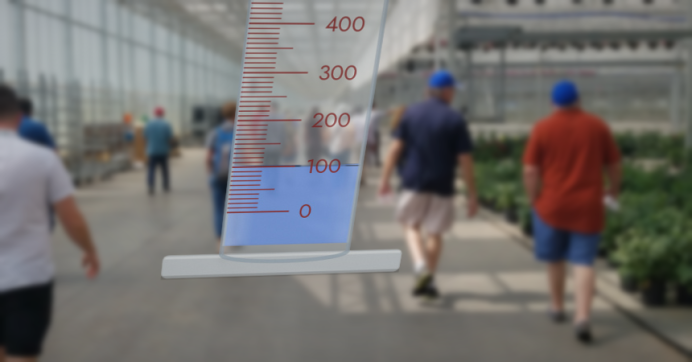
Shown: 100 mL
